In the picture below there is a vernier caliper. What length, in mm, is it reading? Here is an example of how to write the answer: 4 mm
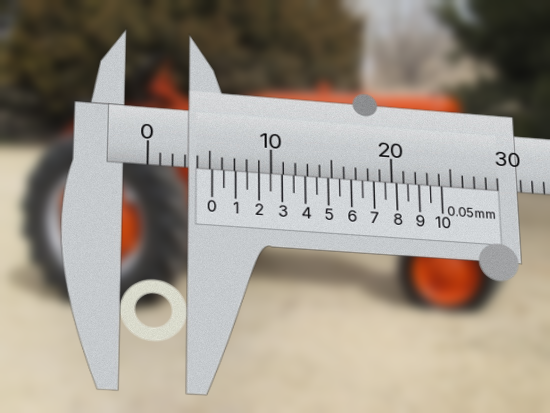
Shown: 5.2 mm
